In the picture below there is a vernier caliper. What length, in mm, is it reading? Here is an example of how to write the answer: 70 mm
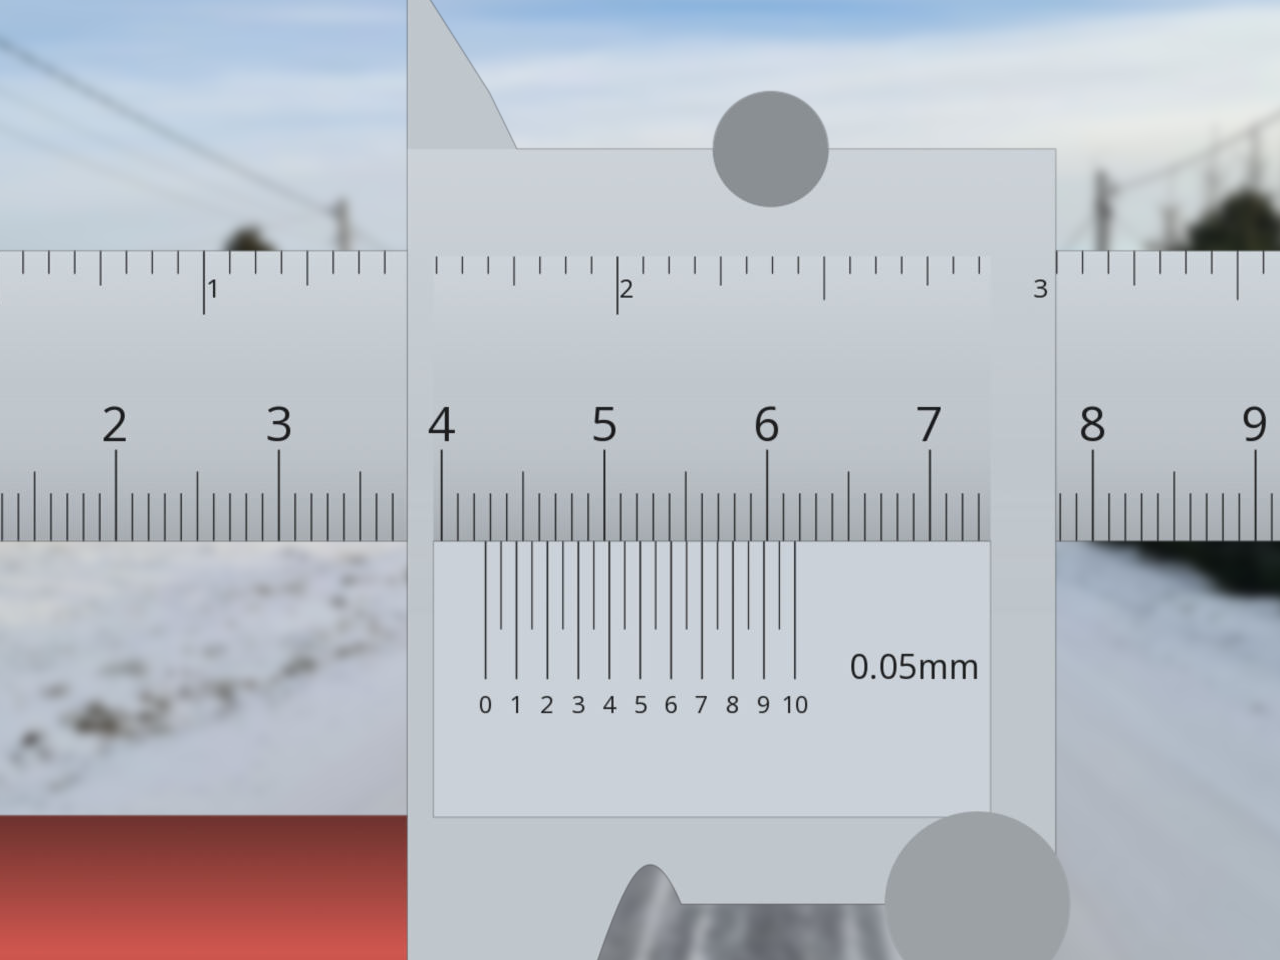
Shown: 42.7 mm
